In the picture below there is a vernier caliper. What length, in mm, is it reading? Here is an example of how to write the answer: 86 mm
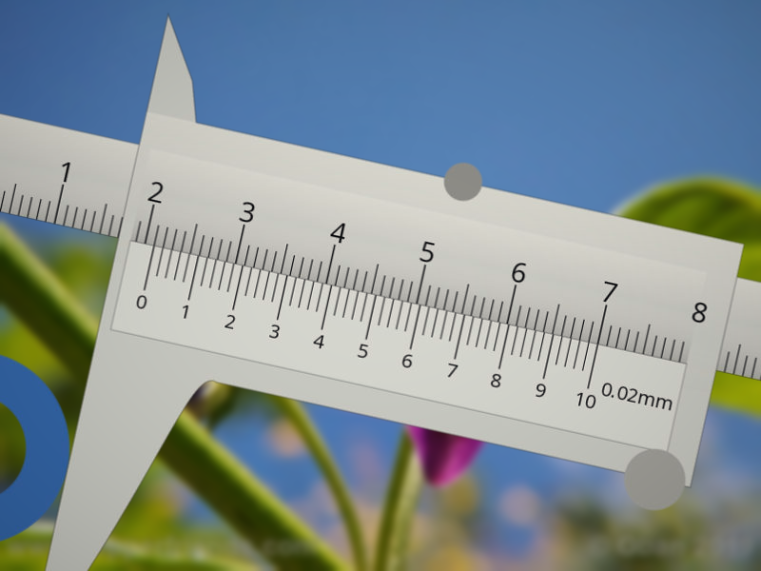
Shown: 21.0 mm
